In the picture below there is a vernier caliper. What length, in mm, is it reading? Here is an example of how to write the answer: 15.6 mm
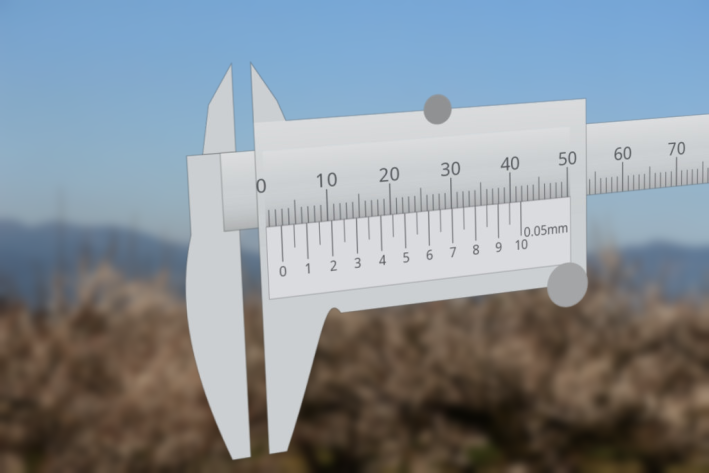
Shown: 2.8 mm
